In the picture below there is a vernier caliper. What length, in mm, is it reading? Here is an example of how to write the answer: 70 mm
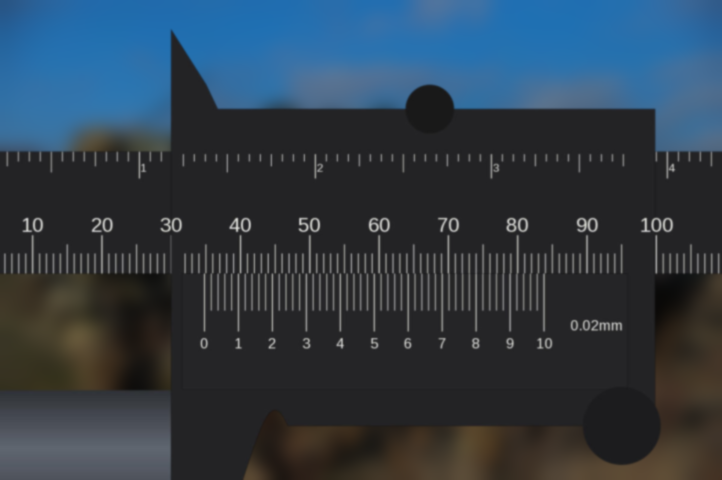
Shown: 34.8 mm
